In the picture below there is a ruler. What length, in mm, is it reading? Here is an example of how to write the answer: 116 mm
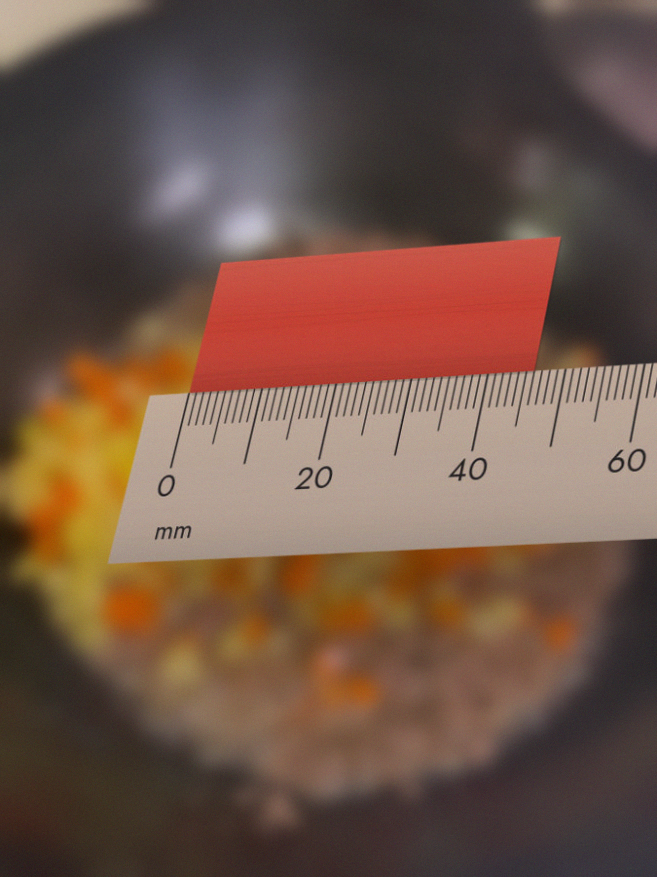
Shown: 46 mm
